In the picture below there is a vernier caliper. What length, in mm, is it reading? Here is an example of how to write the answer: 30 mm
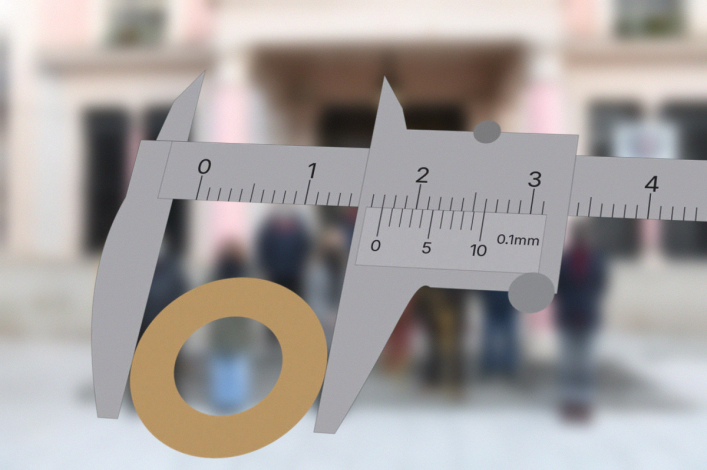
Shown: 17.0 mm
